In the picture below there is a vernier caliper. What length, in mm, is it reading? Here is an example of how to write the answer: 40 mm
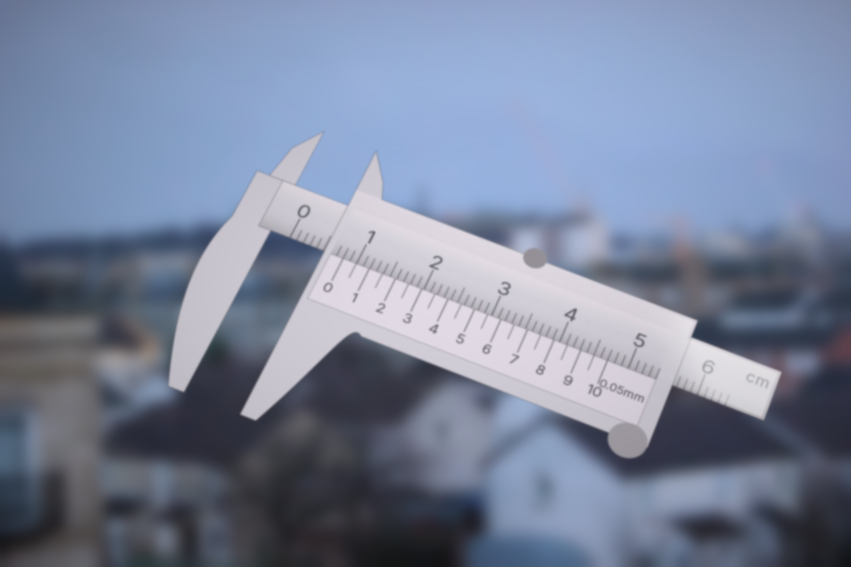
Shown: 8.0 mm
